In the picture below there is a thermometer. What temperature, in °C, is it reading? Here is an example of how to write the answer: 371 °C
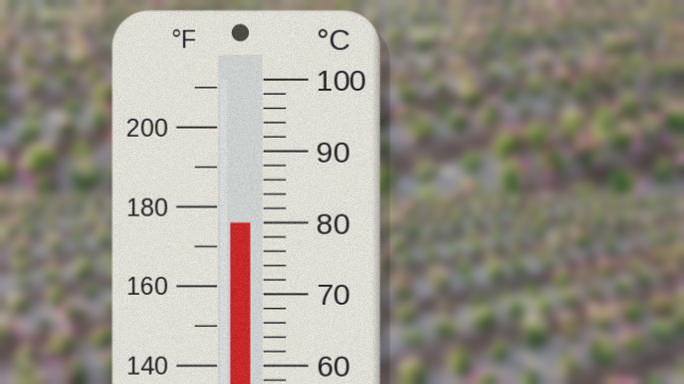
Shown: 80 °C
